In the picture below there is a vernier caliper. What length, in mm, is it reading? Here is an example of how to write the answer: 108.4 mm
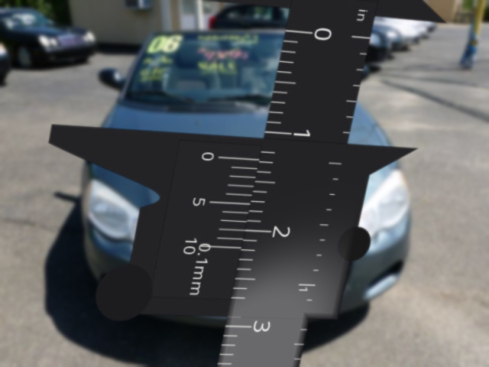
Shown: 12.8 mm
